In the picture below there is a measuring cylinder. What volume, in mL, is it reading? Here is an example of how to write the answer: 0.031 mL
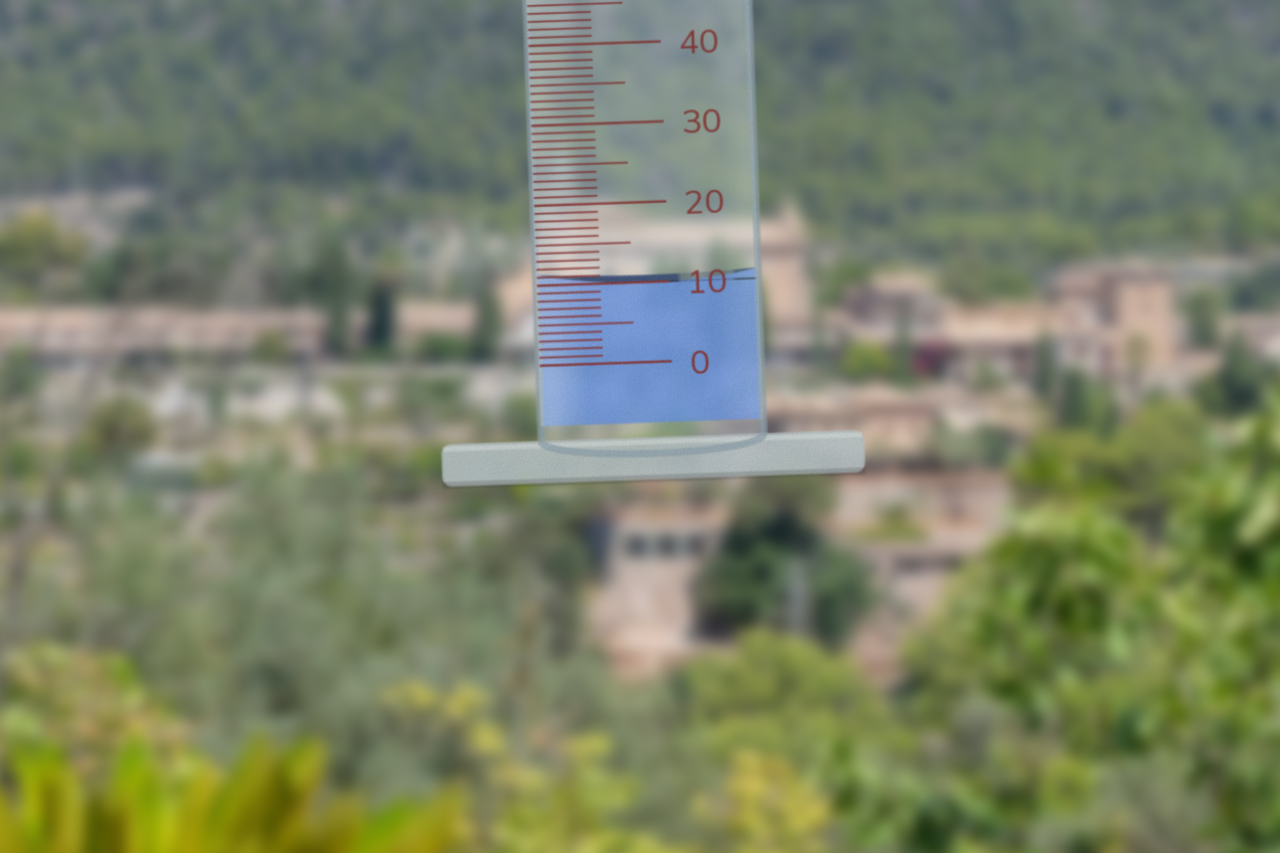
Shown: 10 mL
